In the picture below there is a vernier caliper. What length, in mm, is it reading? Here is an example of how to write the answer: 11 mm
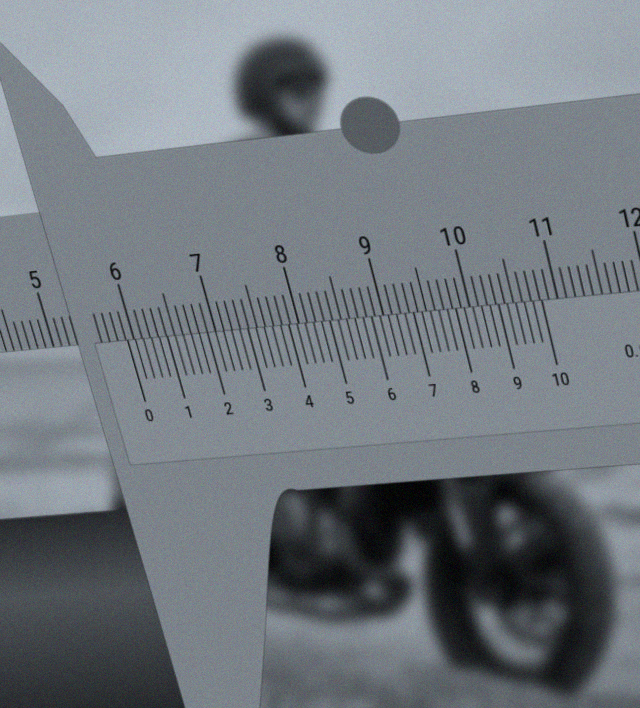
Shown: 59.2 mm
